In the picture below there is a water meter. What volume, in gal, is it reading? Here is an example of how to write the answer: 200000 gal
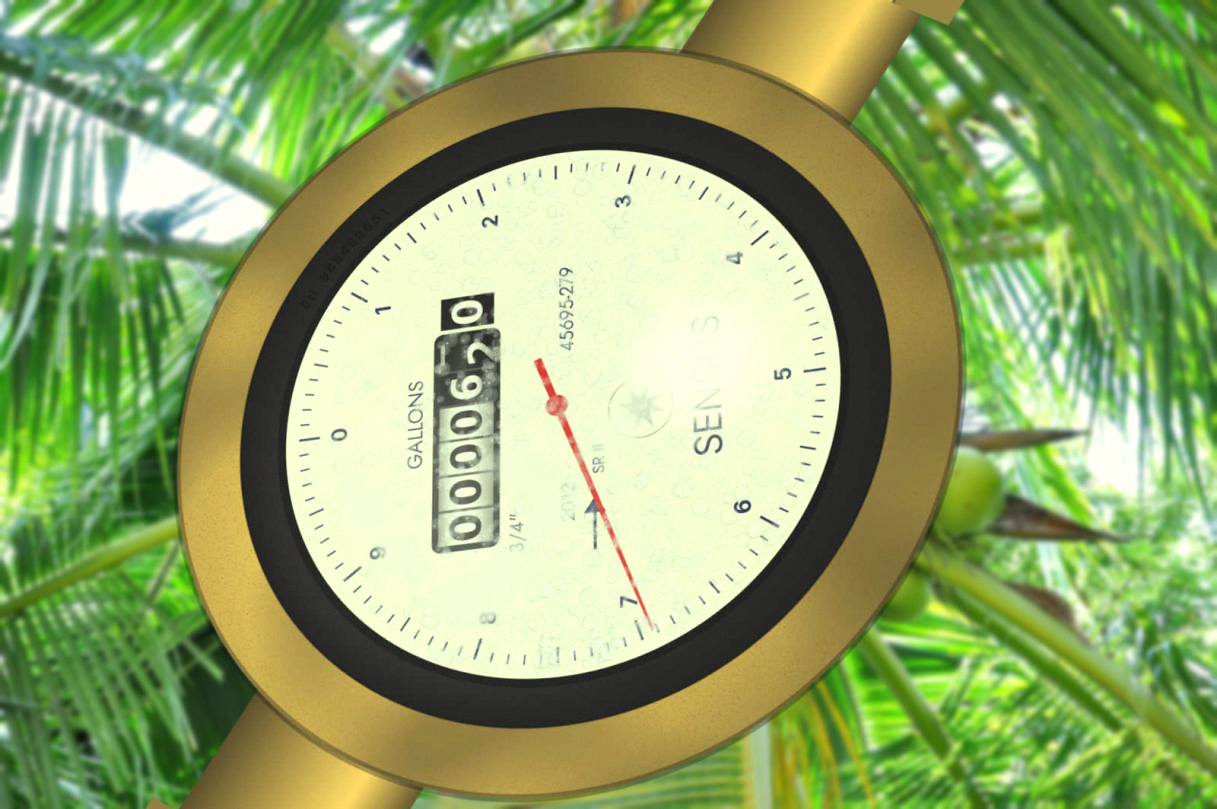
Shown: 616.9 gal
